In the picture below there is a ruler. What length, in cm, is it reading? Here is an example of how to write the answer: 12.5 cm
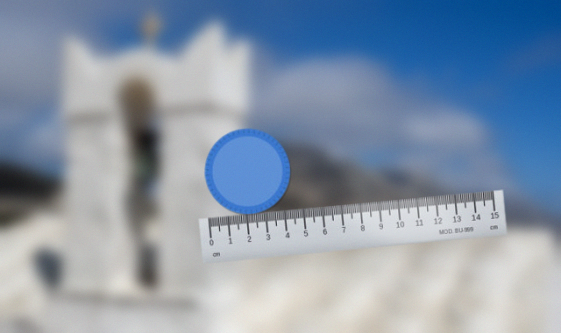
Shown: 4.5 cm
